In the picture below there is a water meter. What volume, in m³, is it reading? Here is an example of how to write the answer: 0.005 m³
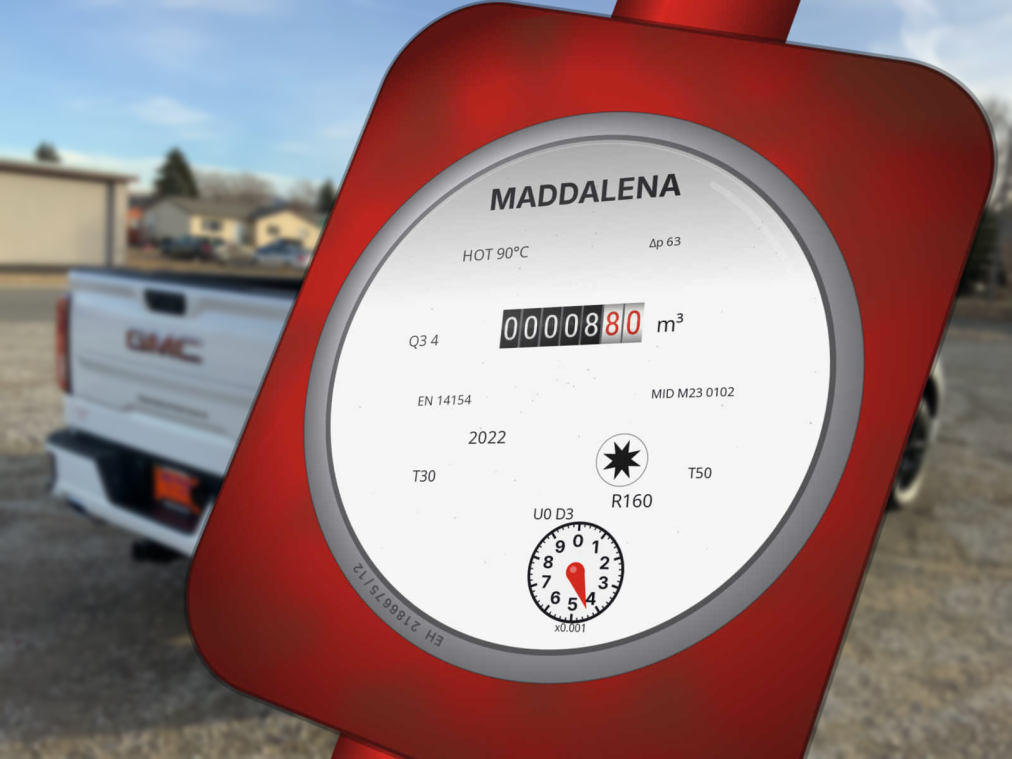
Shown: 8.804 m³
